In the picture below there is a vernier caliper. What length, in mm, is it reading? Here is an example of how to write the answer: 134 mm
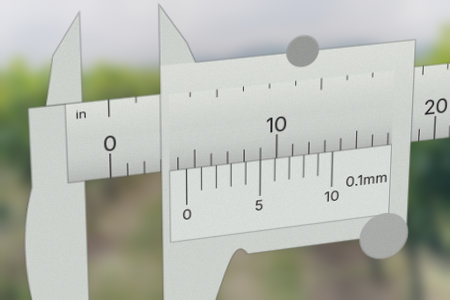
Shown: 4.5 mm
